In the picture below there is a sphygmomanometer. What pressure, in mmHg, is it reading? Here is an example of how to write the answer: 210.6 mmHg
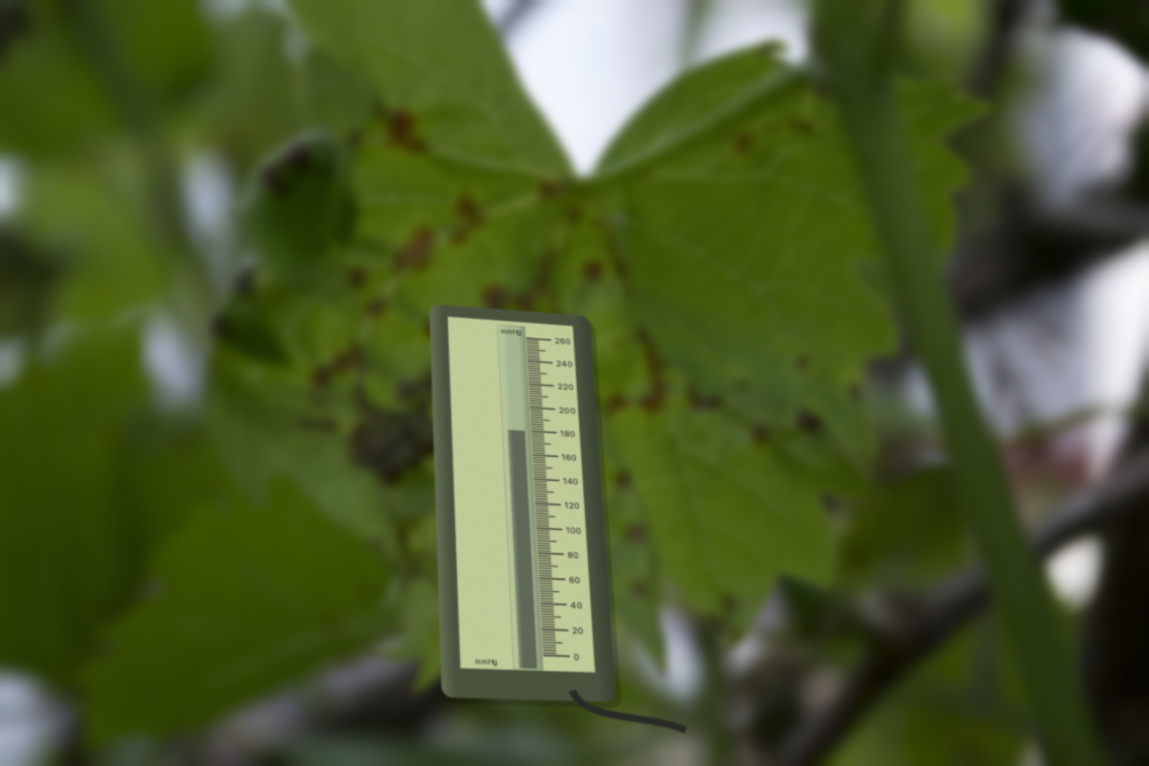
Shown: 180 mmHg
